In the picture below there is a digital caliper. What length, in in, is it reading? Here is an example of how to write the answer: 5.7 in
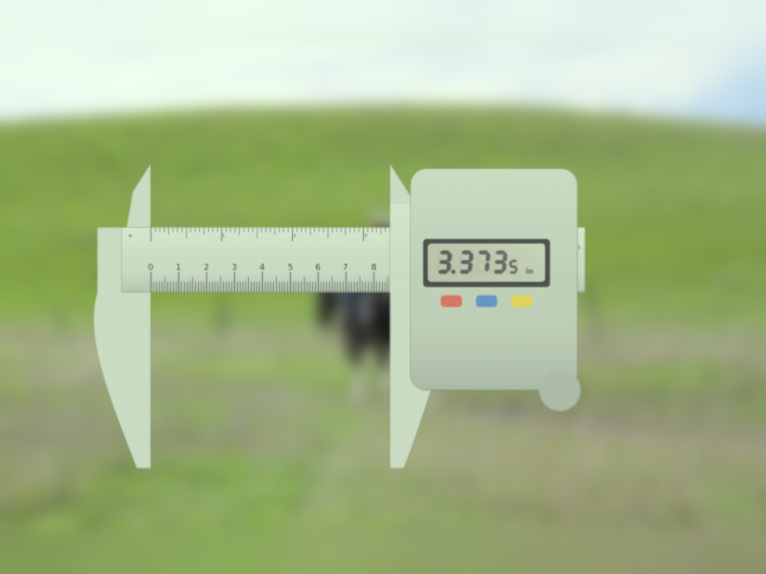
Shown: 3.3735 in
